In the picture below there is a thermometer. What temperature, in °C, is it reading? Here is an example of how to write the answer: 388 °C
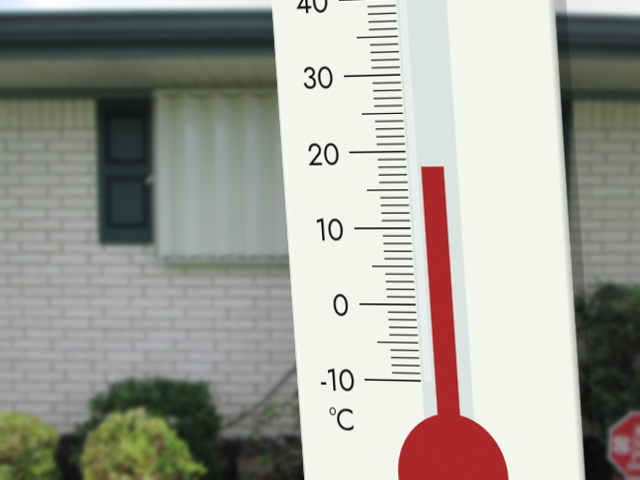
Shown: 18 °C
